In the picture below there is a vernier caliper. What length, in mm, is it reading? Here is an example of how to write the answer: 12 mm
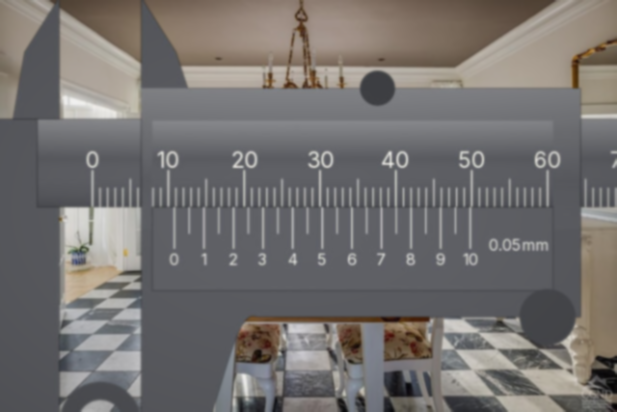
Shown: 10.8 mm
